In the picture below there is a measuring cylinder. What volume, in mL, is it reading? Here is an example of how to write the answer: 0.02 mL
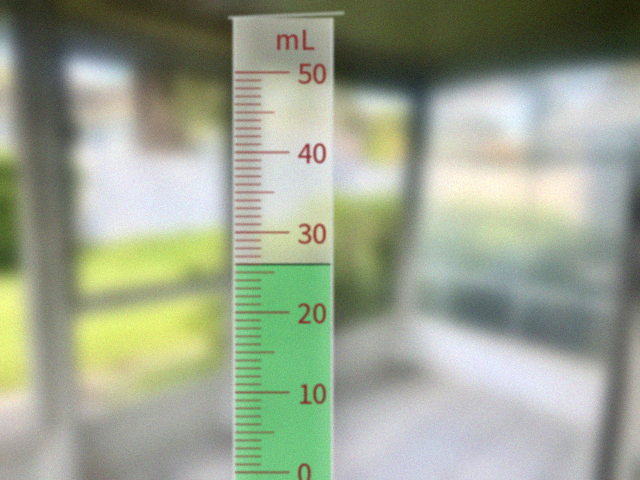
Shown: 26 mL
